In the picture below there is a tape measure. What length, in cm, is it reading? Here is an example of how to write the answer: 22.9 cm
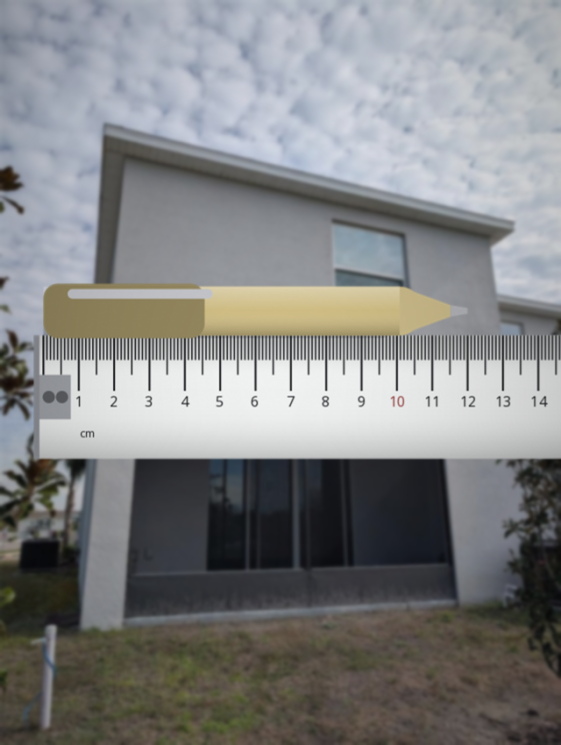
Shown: 12 cm
